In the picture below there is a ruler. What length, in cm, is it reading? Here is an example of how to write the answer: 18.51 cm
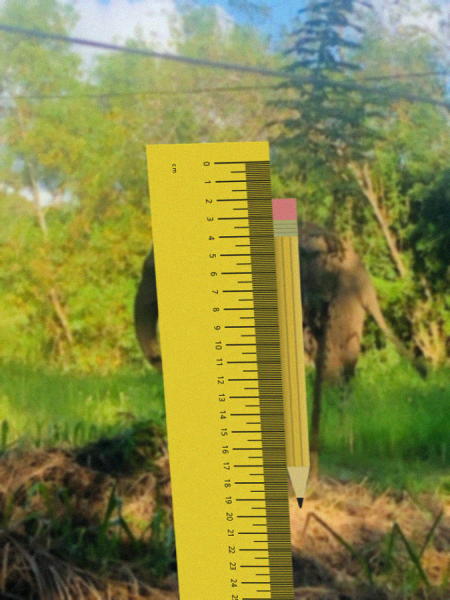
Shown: 17.5 cm
